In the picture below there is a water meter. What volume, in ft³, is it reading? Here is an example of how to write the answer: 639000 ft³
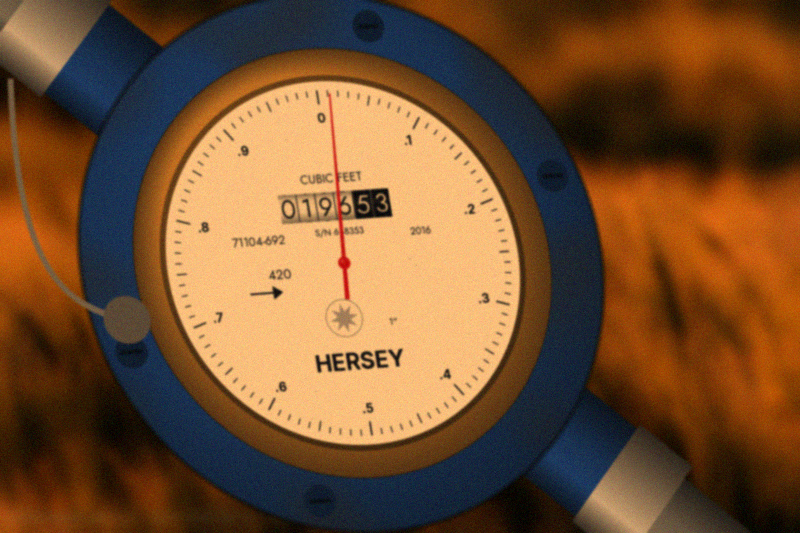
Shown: 19653.01 ft³
